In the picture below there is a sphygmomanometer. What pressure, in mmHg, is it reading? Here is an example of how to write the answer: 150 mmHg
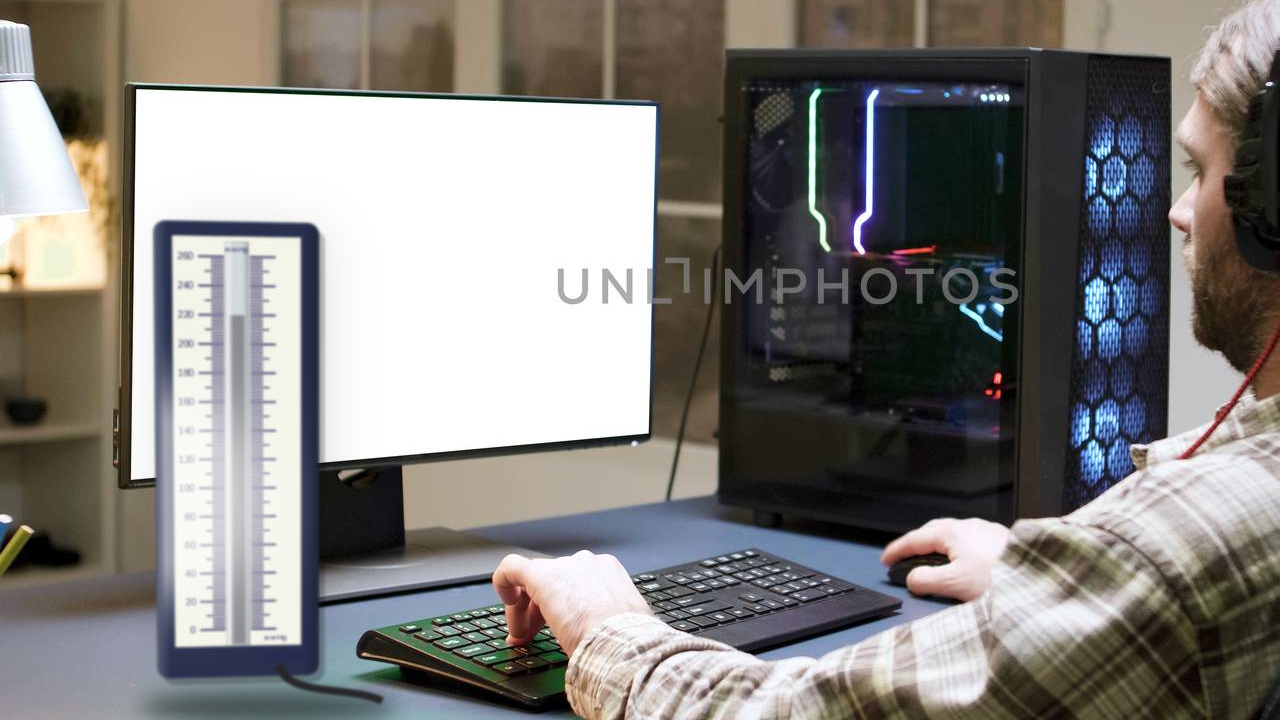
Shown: 220 mmHg
